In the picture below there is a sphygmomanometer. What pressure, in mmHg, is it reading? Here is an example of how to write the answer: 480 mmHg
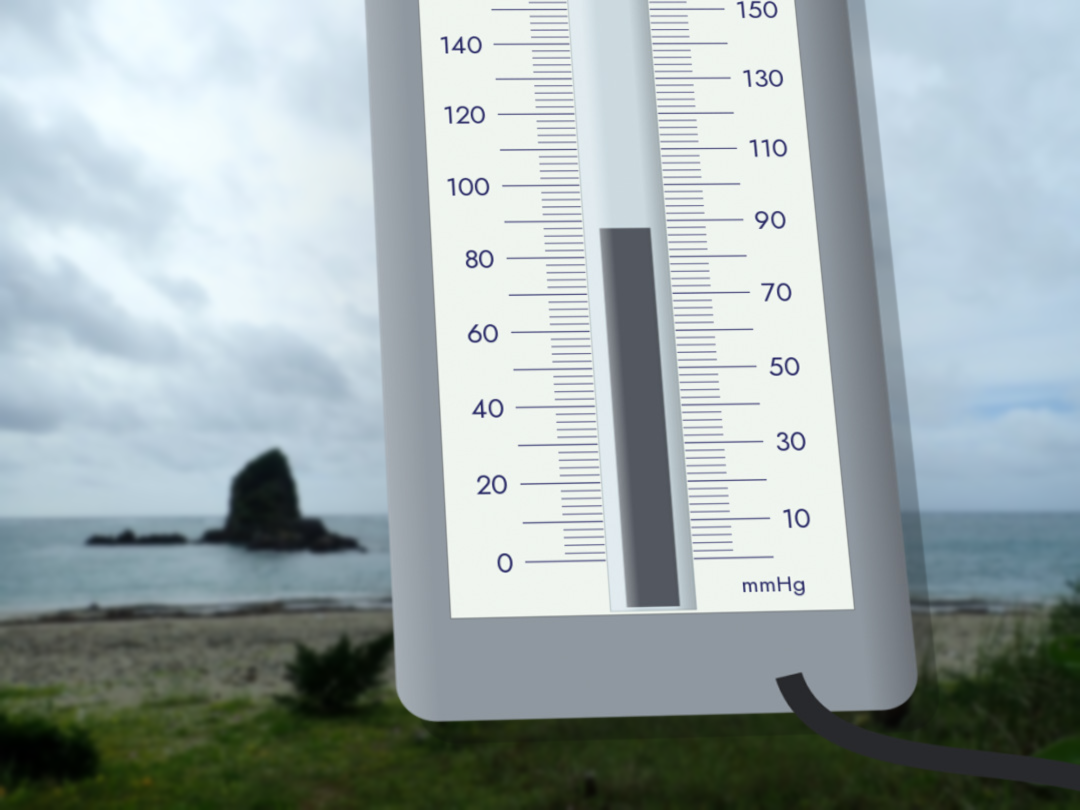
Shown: 88 mmHg
